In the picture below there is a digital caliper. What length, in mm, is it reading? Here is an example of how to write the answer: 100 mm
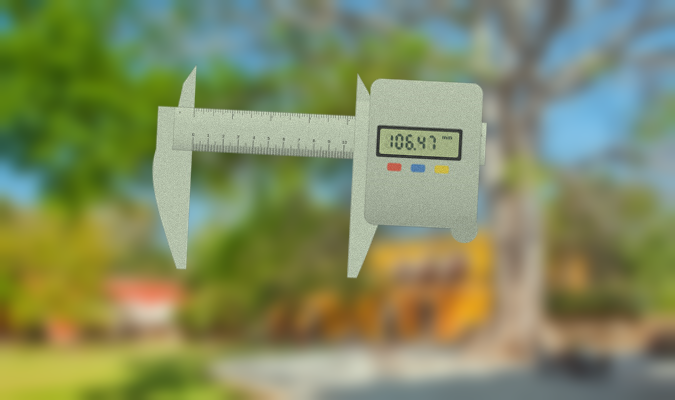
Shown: 106.47 mm
